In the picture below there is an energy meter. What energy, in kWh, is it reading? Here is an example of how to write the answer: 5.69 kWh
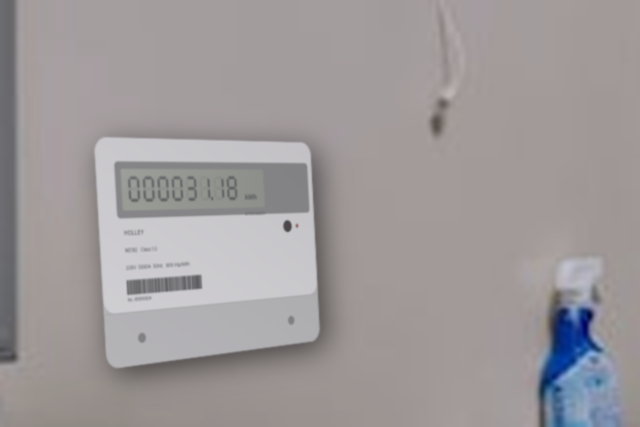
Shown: 31.18 kWh
